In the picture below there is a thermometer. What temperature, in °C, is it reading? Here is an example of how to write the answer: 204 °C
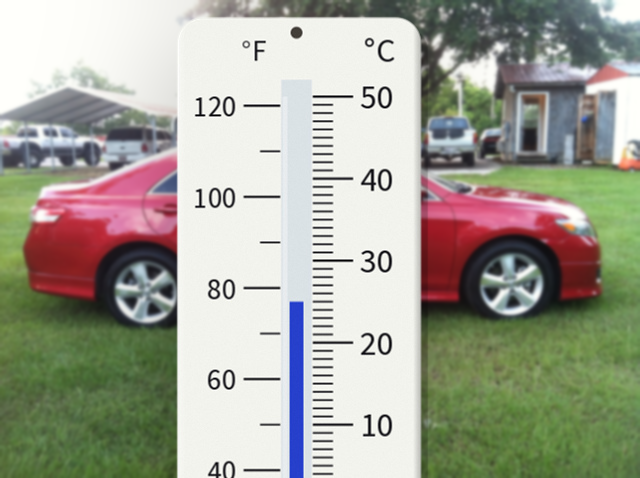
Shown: 25 °C
